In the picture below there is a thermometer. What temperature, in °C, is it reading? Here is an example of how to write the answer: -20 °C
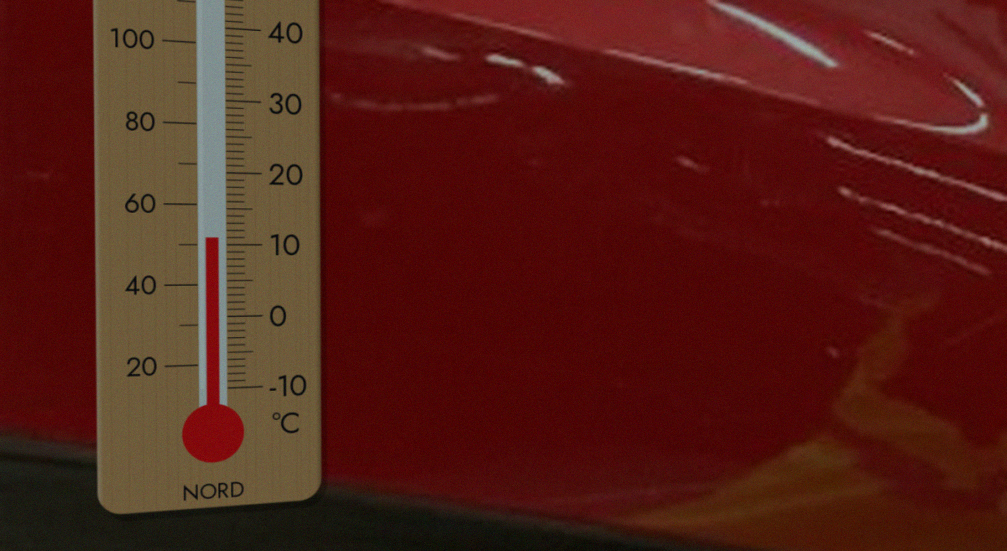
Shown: 11 °C
